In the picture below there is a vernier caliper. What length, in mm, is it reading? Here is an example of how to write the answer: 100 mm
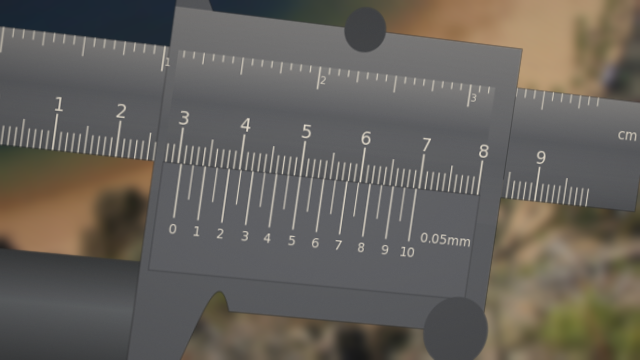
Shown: 30.5 mm
